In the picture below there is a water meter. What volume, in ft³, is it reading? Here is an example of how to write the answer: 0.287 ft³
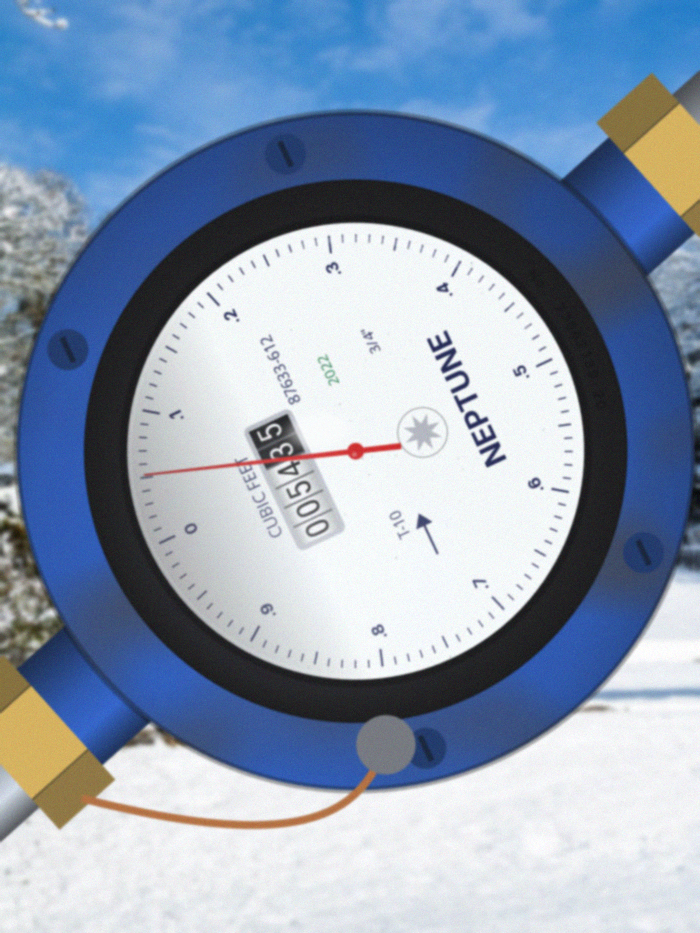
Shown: 5435.05 ft³
